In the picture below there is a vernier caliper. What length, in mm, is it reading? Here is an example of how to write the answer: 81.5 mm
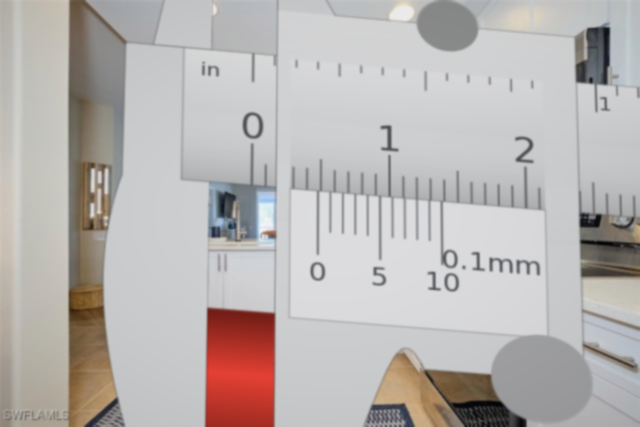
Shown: 4.8 mm
